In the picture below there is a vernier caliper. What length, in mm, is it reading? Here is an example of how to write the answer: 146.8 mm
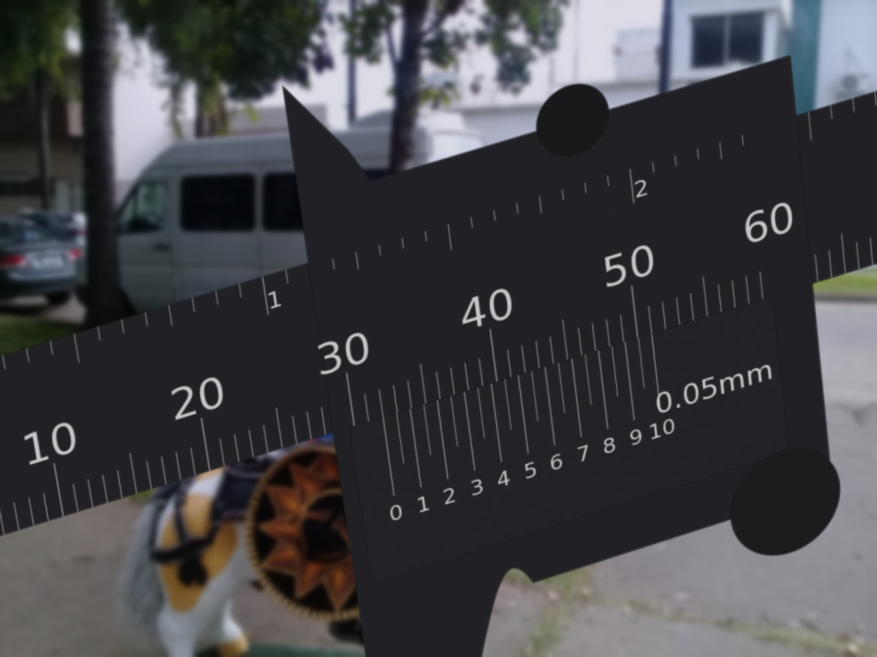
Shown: 32.0 mm
